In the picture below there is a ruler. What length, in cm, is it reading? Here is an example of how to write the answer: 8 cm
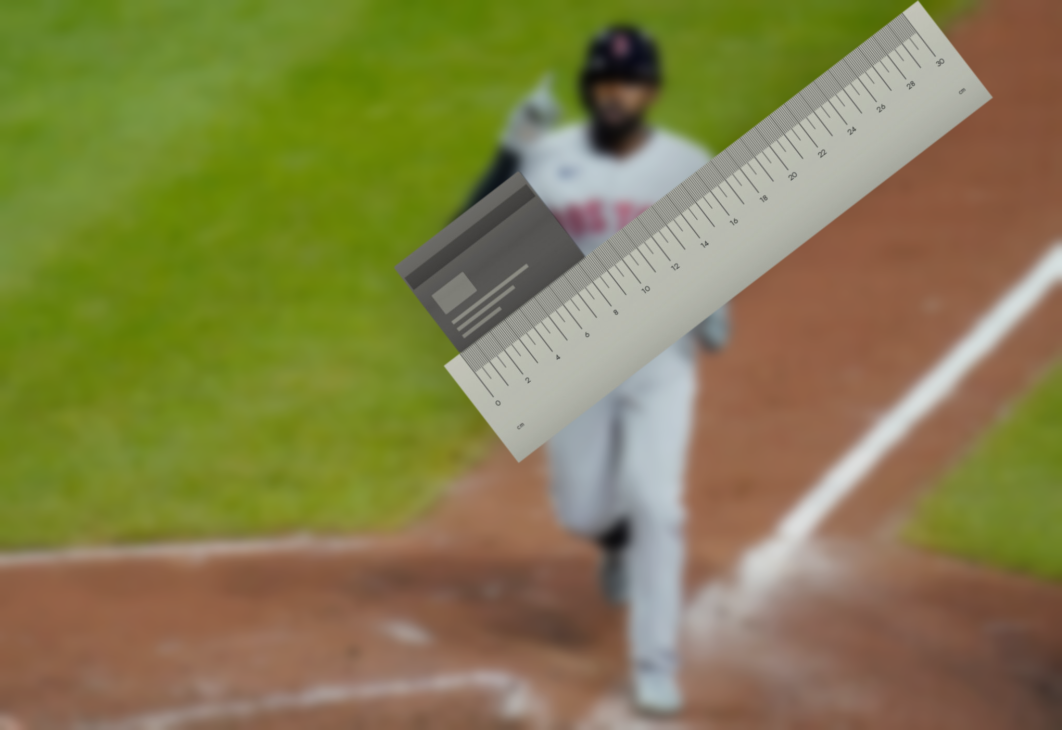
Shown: 8.5 cm
